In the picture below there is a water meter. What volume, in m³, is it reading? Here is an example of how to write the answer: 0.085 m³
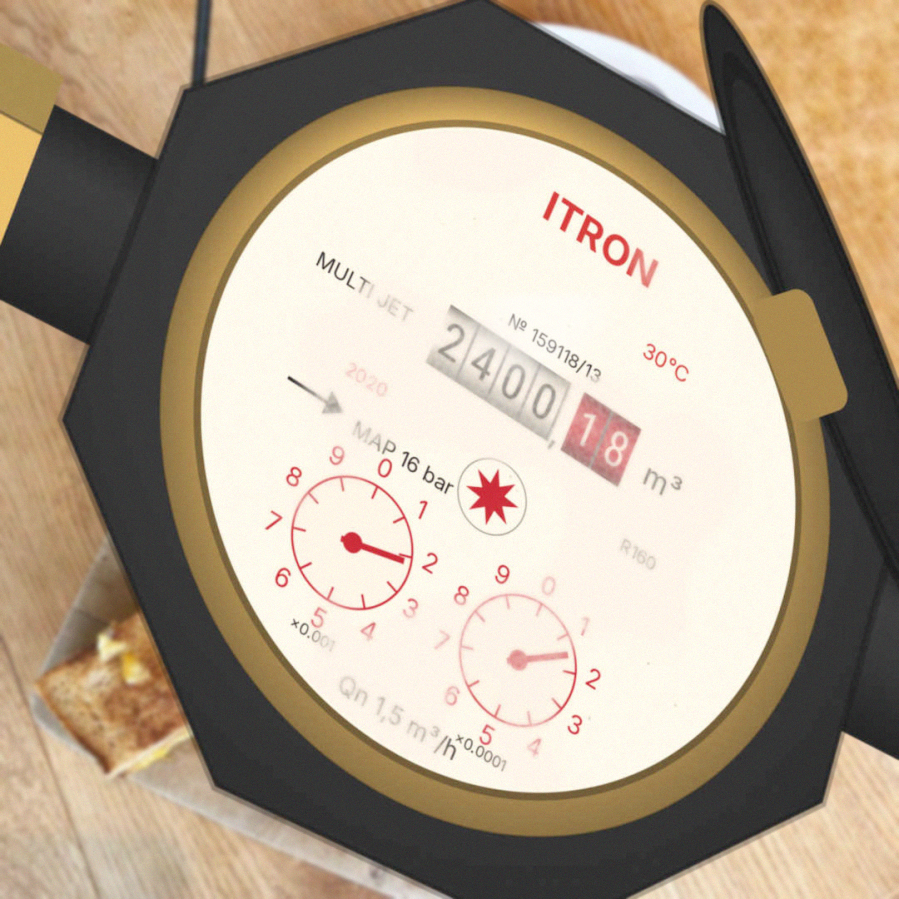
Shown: 2400.1821 m³
